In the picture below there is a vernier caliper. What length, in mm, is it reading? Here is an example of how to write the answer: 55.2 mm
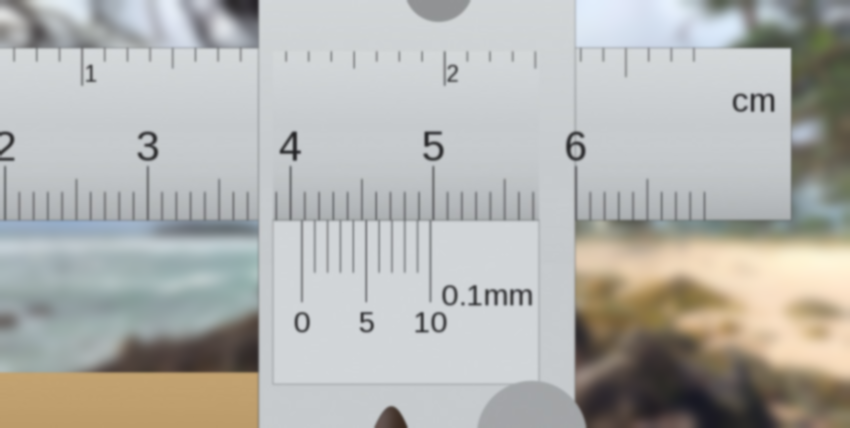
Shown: 40.8 mm
